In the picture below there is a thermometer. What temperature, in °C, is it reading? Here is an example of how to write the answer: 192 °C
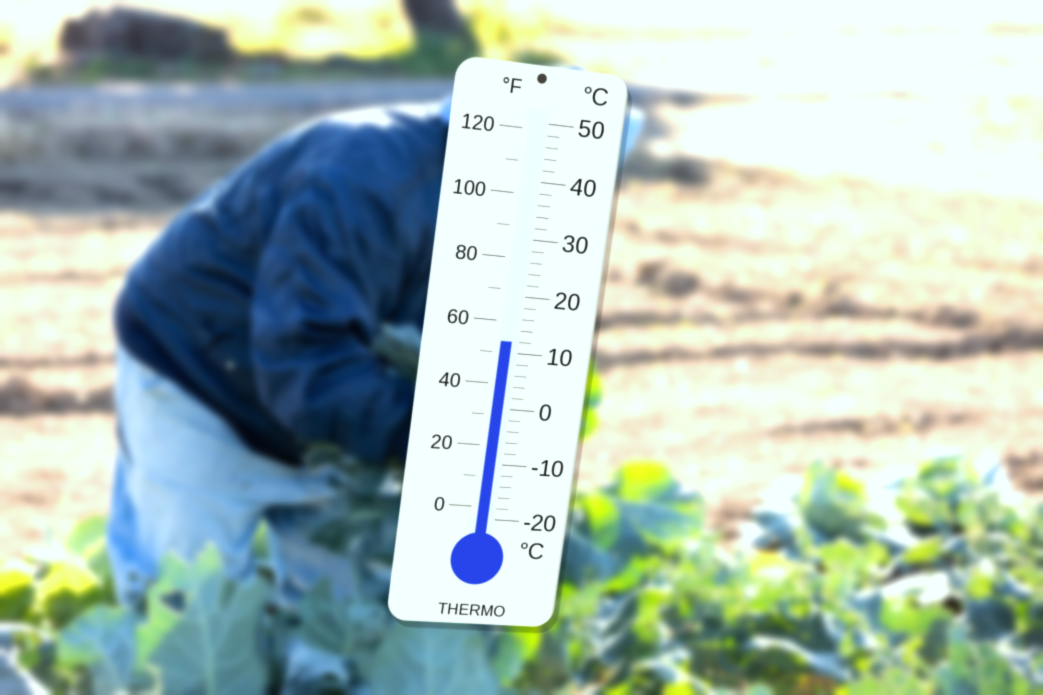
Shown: 12 °C
